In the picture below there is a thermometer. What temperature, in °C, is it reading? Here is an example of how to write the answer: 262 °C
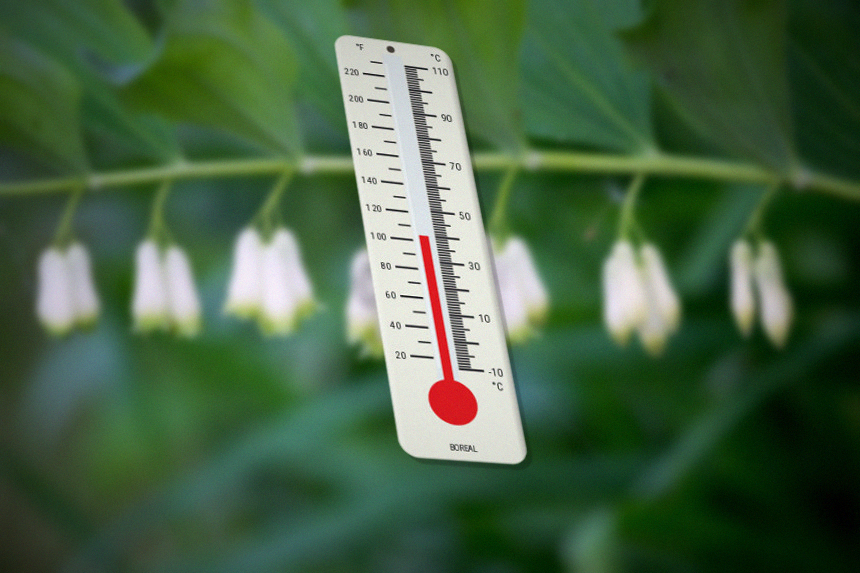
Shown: 40 °C
